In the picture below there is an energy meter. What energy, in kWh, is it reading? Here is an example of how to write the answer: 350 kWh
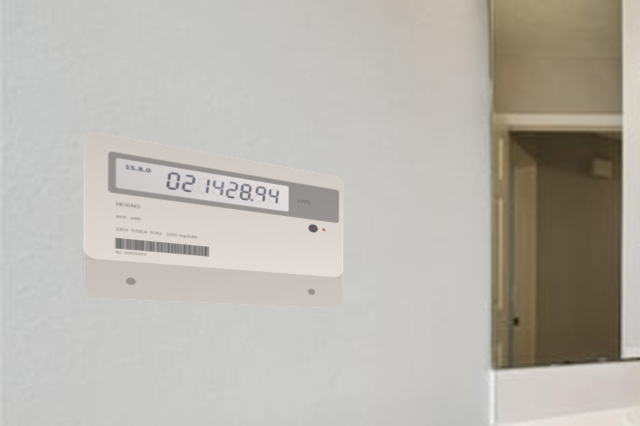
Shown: 21428.94 kWh
